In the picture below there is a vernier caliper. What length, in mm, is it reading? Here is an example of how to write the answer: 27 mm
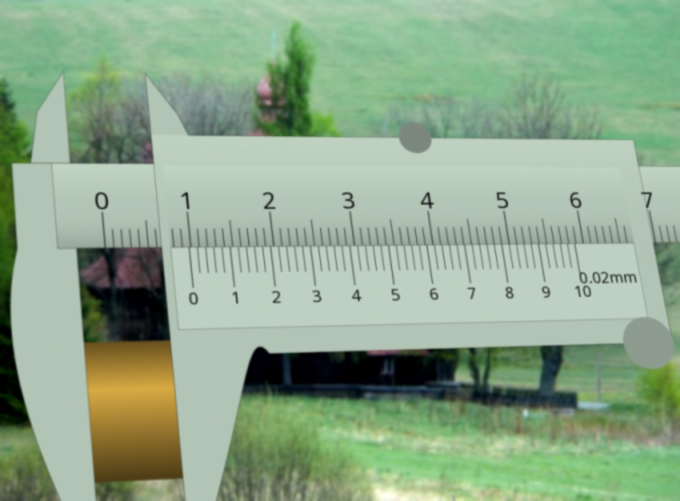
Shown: 9.8 mm
